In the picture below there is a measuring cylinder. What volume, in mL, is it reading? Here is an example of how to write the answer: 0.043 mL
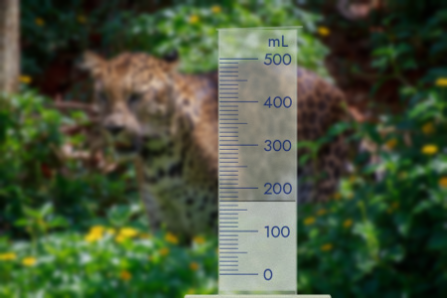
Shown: 170 mL
